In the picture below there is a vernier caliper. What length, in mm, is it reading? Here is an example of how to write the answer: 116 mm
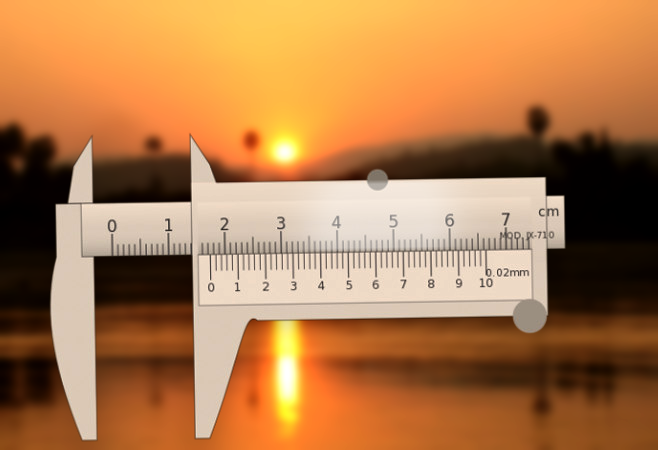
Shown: 17.4 mm
